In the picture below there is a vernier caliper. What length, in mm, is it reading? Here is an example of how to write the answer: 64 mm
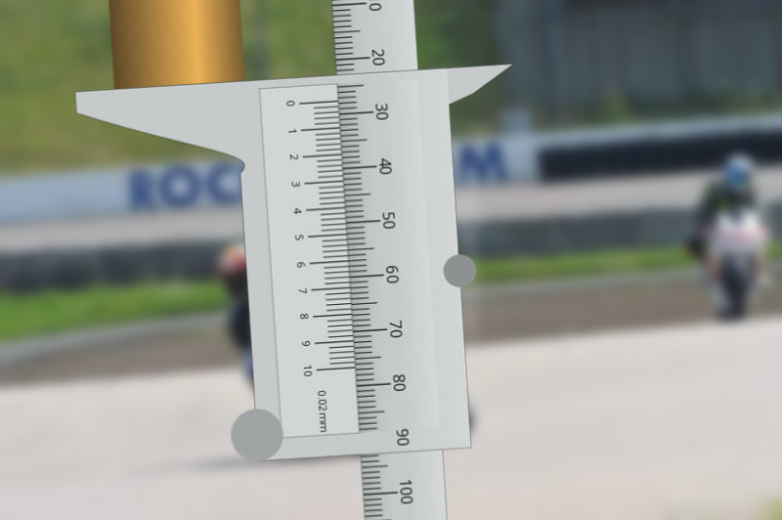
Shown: 27.6 mm
